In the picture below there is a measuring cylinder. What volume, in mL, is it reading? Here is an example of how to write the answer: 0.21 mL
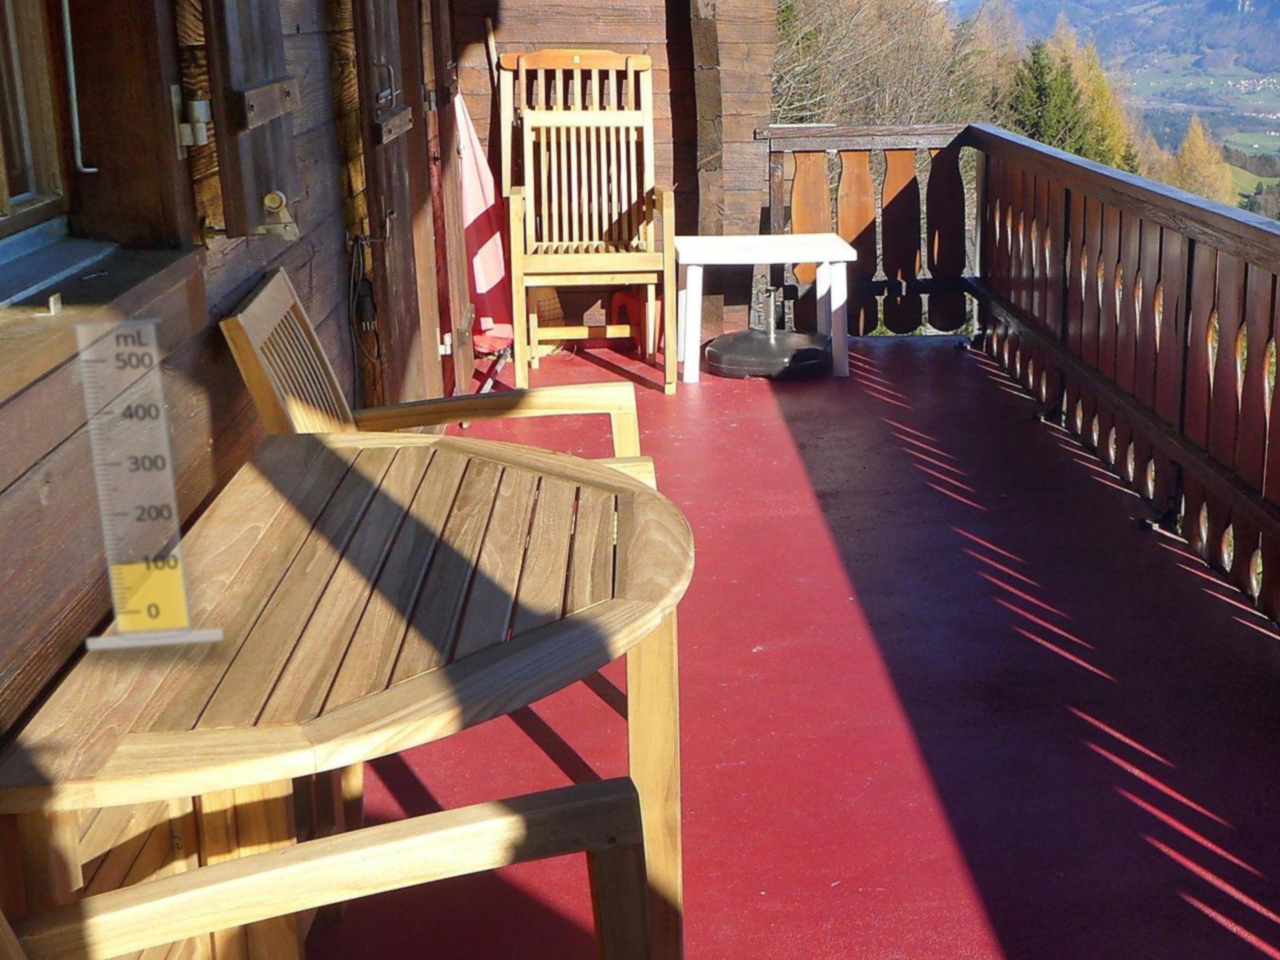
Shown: 100 mL
